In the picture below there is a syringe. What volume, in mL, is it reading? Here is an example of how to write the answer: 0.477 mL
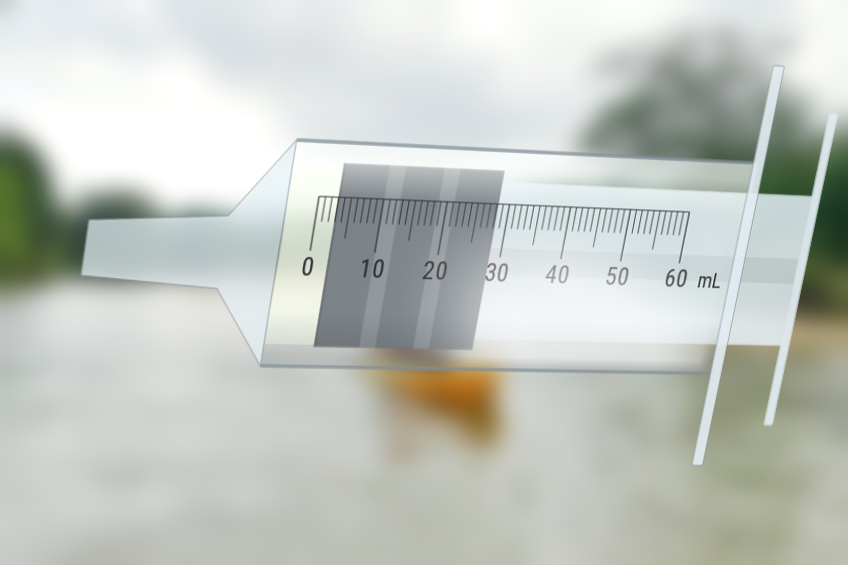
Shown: 3 mL
